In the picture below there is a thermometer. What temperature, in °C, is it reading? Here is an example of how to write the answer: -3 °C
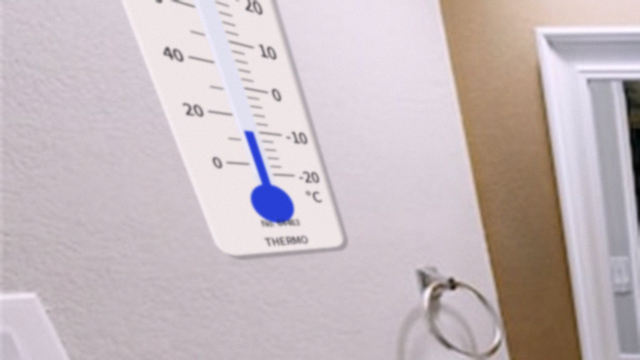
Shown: -10 °C
